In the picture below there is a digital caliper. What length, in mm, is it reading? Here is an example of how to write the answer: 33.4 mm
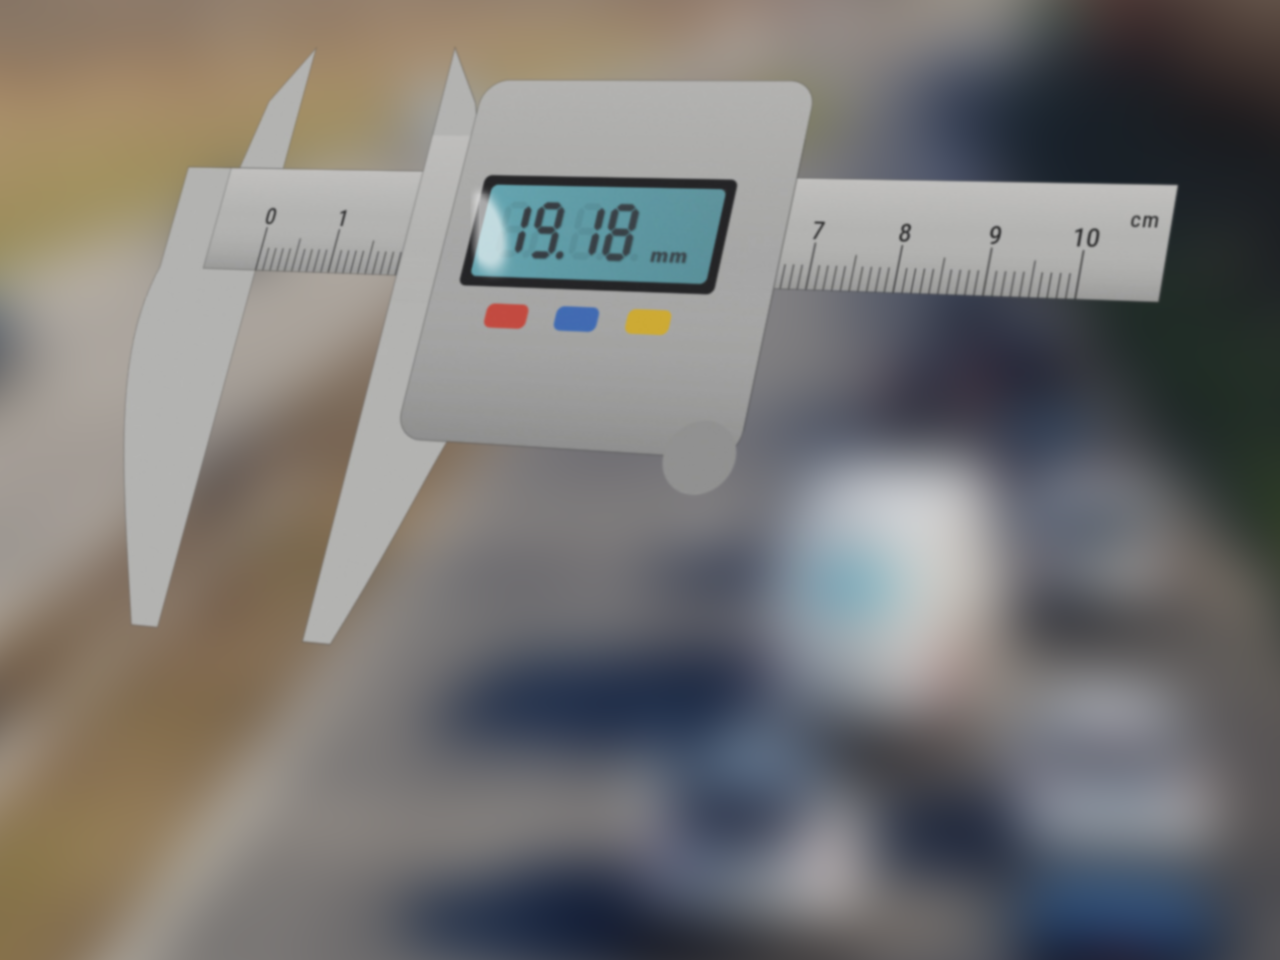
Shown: 19.18 mm
